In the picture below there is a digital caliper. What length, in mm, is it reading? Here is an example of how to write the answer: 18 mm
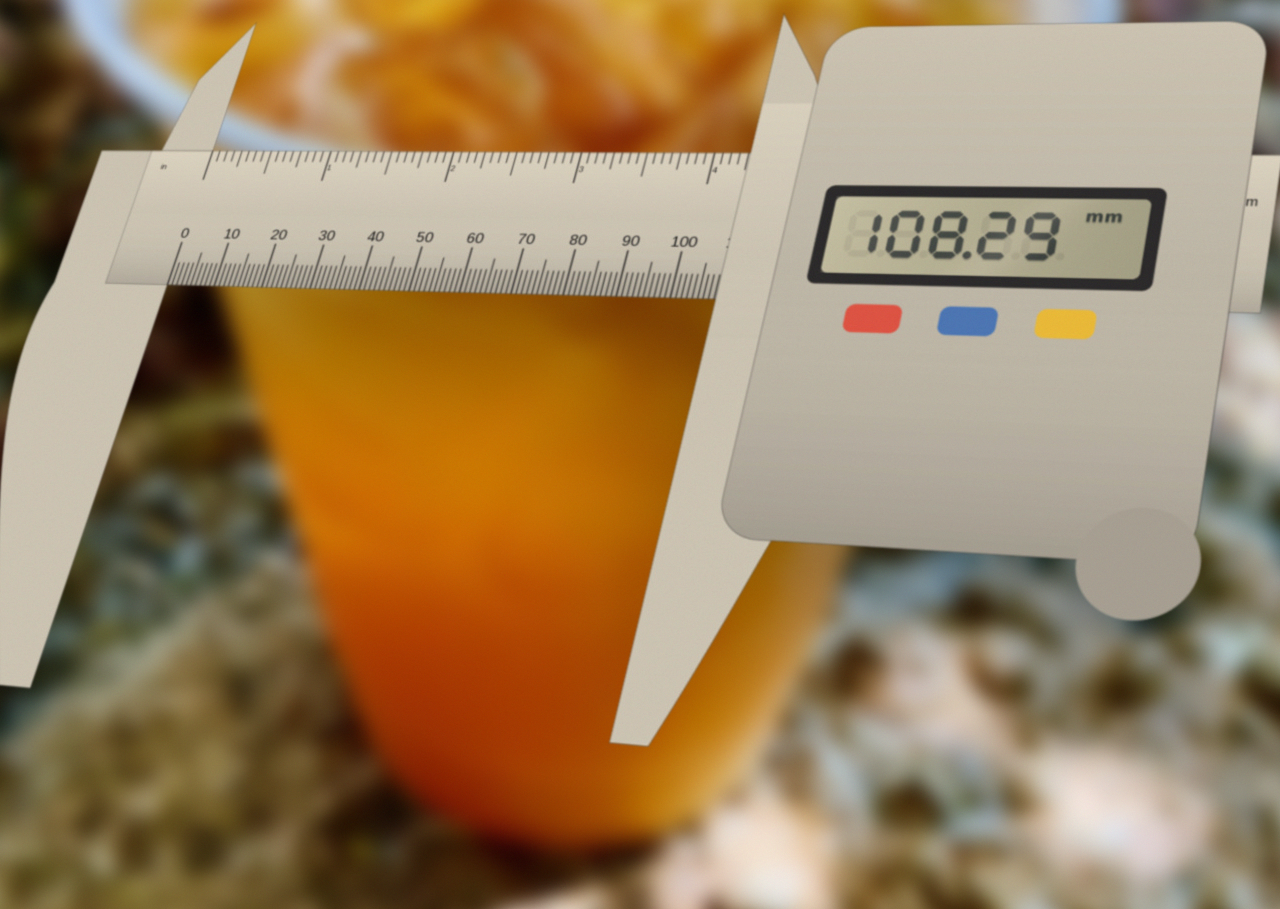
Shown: 108.29 mm
